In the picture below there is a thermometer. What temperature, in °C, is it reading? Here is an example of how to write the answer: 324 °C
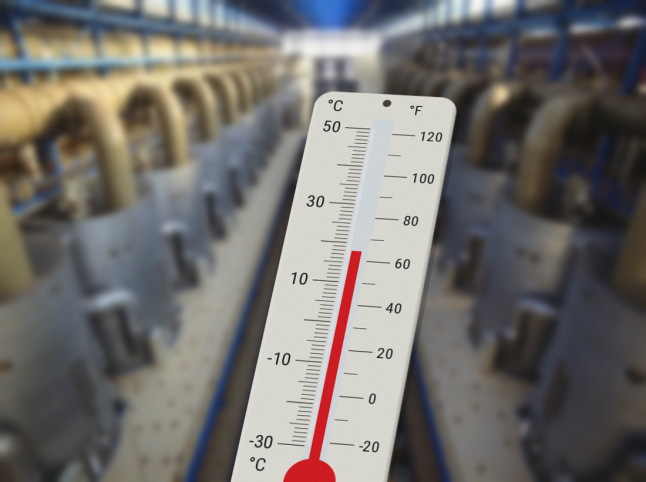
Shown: 18 °C
